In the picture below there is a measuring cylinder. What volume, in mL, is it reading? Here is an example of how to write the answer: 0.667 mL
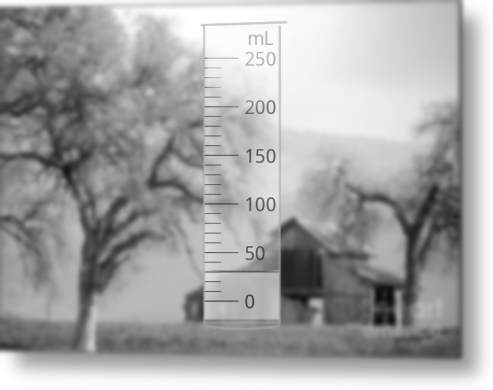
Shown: 30 mL
